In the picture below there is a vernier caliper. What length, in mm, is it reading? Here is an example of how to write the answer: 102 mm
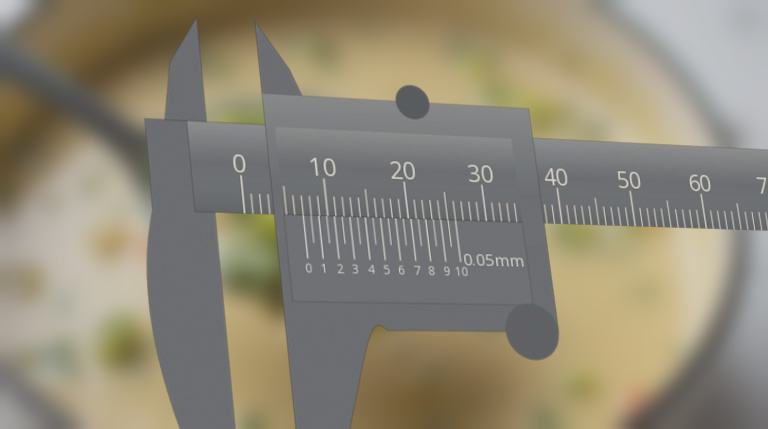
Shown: 7.0 mm
